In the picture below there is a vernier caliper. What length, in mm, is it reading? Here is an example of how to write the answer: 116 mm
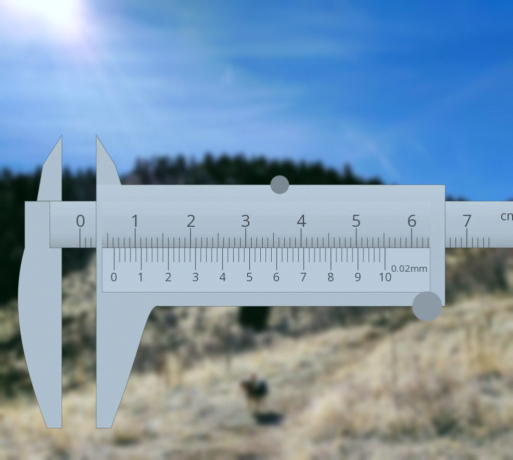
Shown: 6.2 mm
